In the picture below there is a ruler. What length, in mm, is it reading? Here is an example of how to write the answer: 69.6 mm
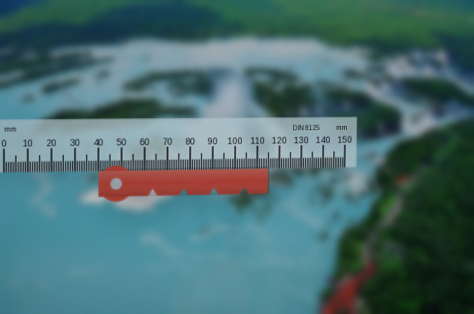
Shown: 75 mm
